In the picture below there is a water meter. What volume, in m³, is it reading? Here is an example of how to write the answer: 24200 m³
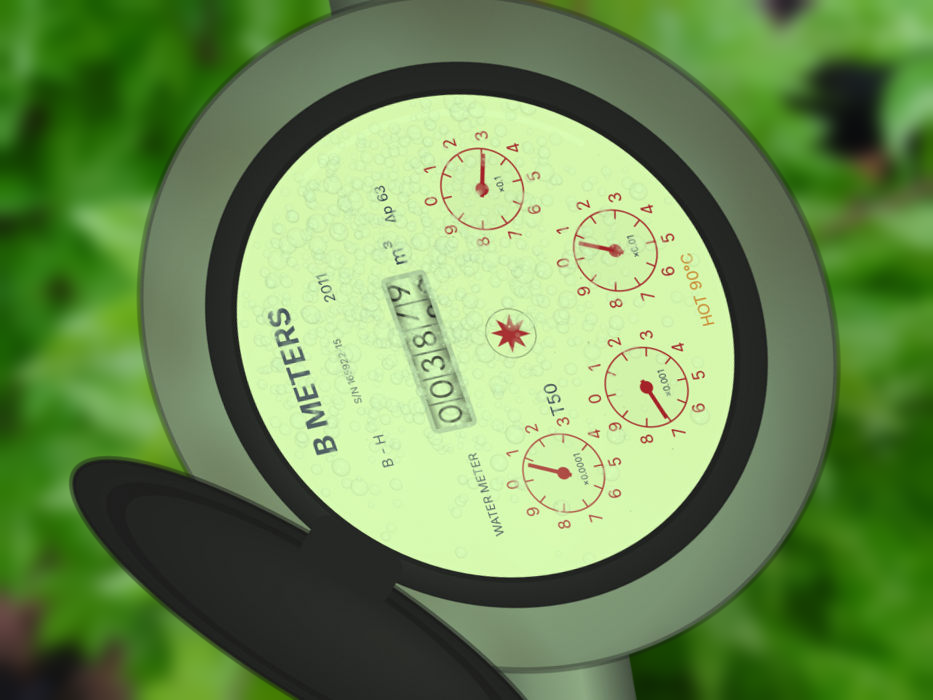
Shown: 3879.3070 m³
